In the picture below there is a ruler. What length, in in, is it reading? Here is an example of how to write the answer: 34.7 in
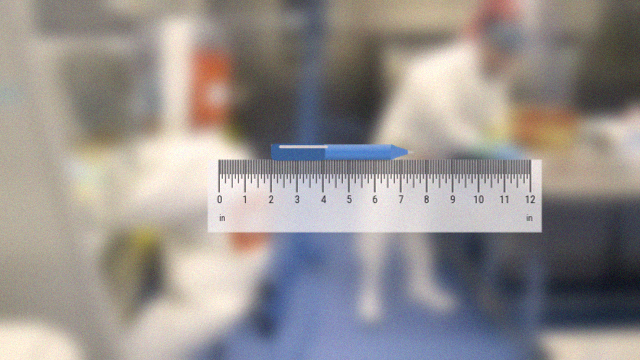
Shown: 5.5 in
